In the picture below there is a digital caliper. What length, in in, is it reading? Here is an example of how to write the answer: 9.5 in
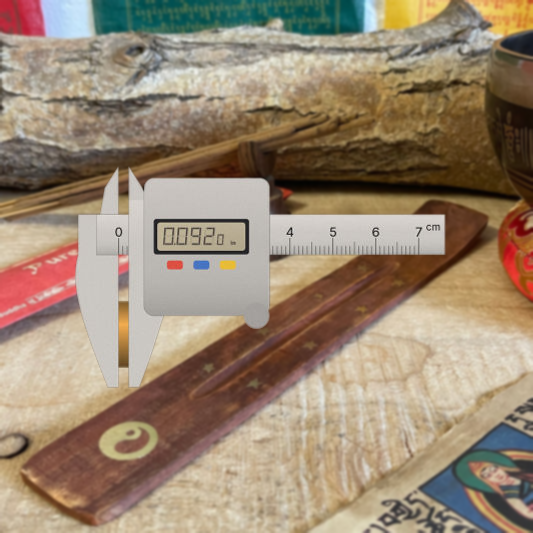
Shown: 0.0920 in
